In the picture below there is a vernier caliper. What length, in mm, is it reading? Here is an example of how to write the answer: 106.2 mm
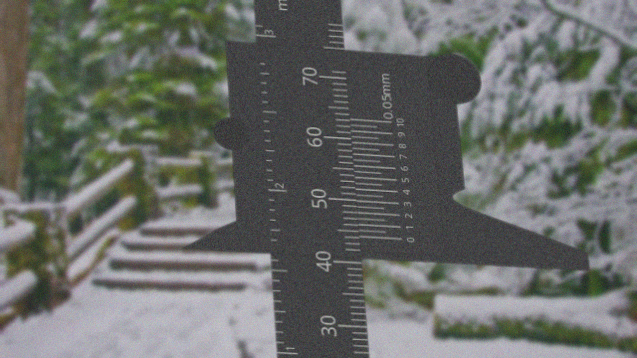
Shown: 44.2 mm
